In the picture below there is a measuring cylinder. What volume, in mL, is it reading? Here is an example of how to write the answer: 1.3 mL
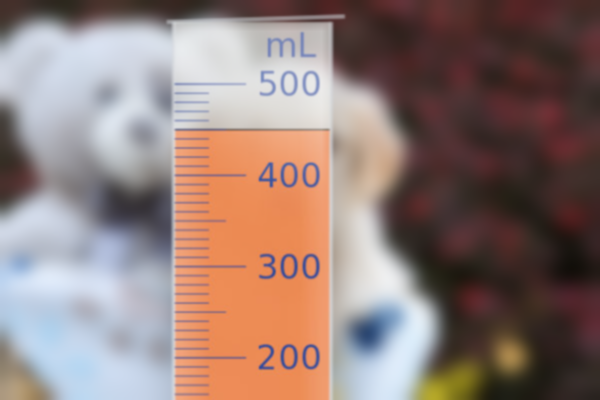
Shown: 450 mL
